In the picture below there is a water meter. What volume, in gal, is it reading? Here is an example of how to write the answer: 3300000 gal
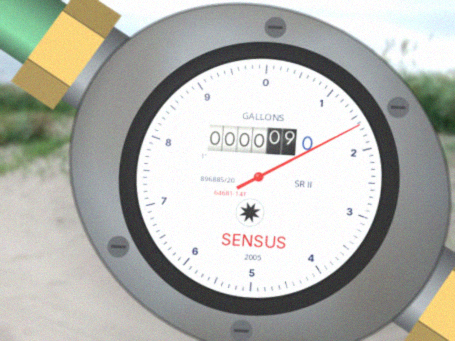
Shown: 91.6 gal
